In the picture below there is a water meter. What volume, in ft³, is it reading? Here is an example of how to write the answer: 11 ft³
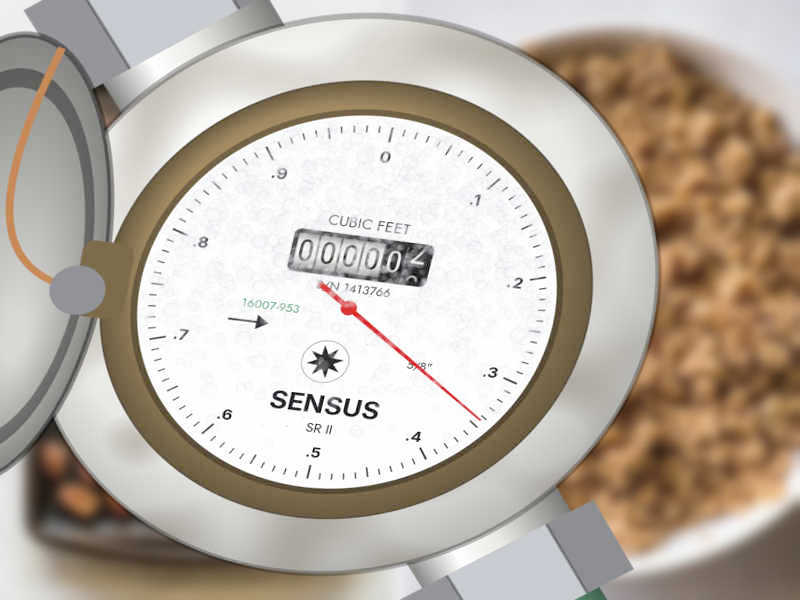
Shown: 2.34 ft³
